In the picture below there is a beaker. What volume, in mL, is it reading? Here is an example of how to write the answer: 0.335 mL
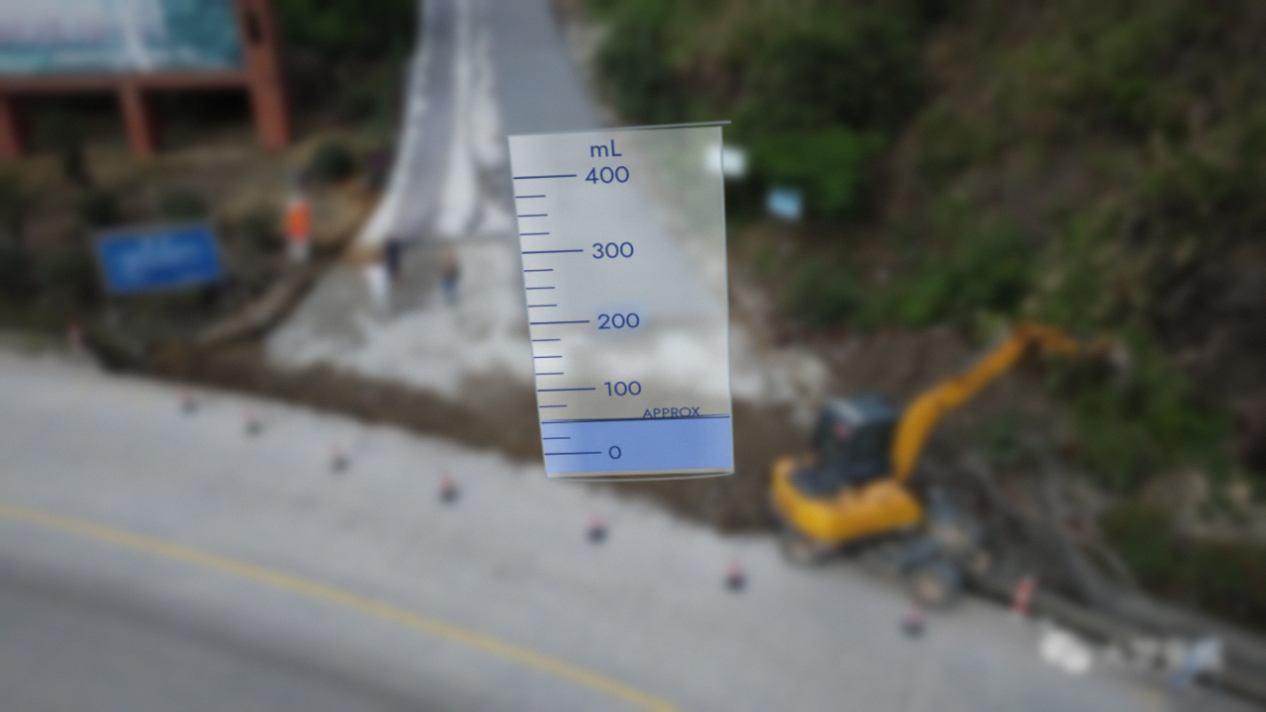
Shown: 50 mL
